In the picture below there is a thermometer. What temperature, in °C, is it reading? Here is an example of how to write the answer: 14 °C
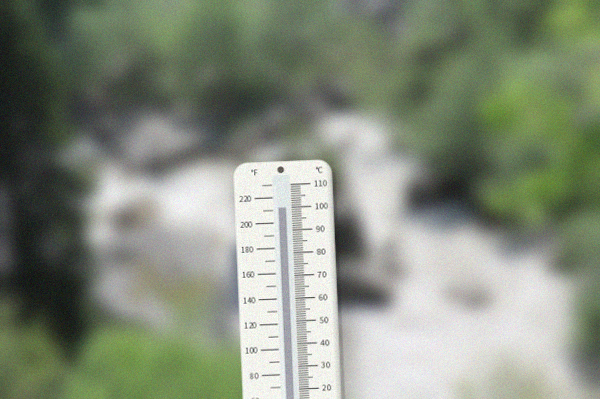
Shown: 100 °C
